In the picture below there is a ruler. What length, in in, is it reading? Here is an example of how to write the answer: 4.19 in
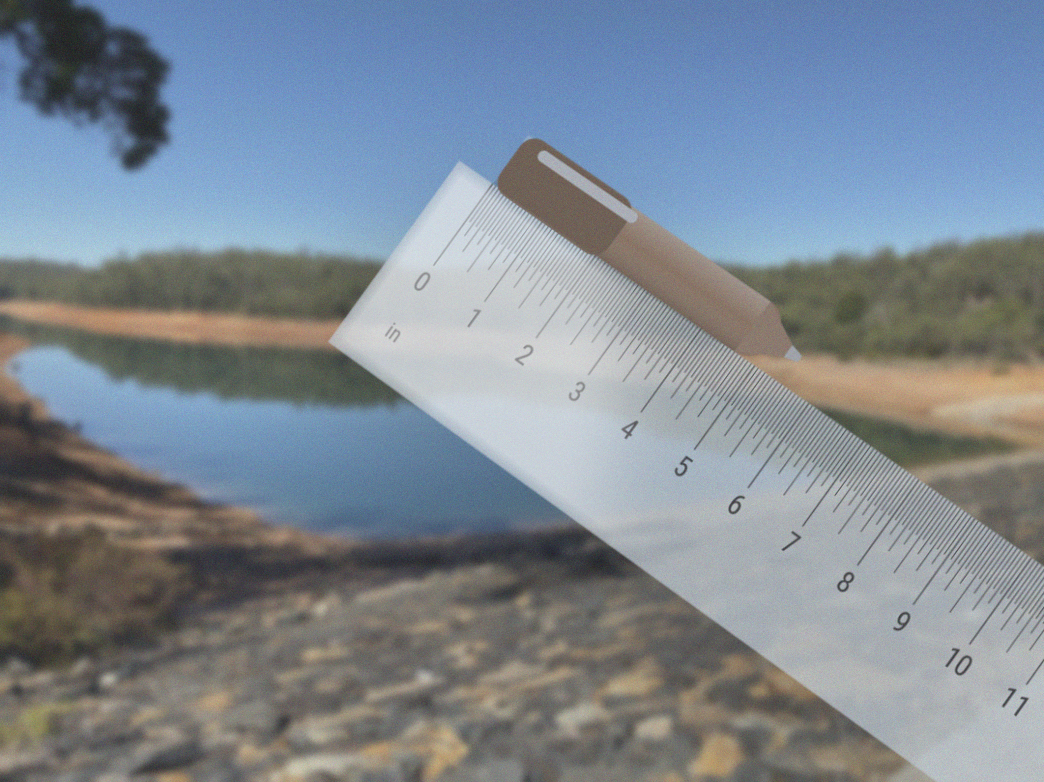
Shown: 5.5 in
